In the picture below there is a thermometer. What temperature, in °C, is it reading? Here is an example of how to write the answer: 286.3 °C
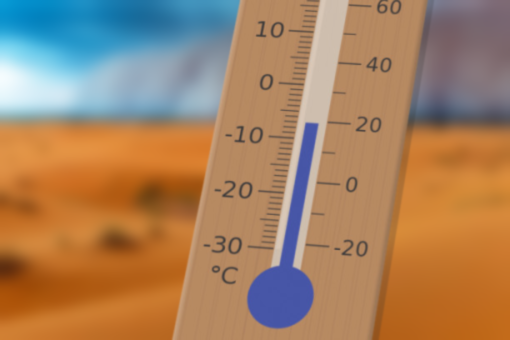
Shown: -7 °C
